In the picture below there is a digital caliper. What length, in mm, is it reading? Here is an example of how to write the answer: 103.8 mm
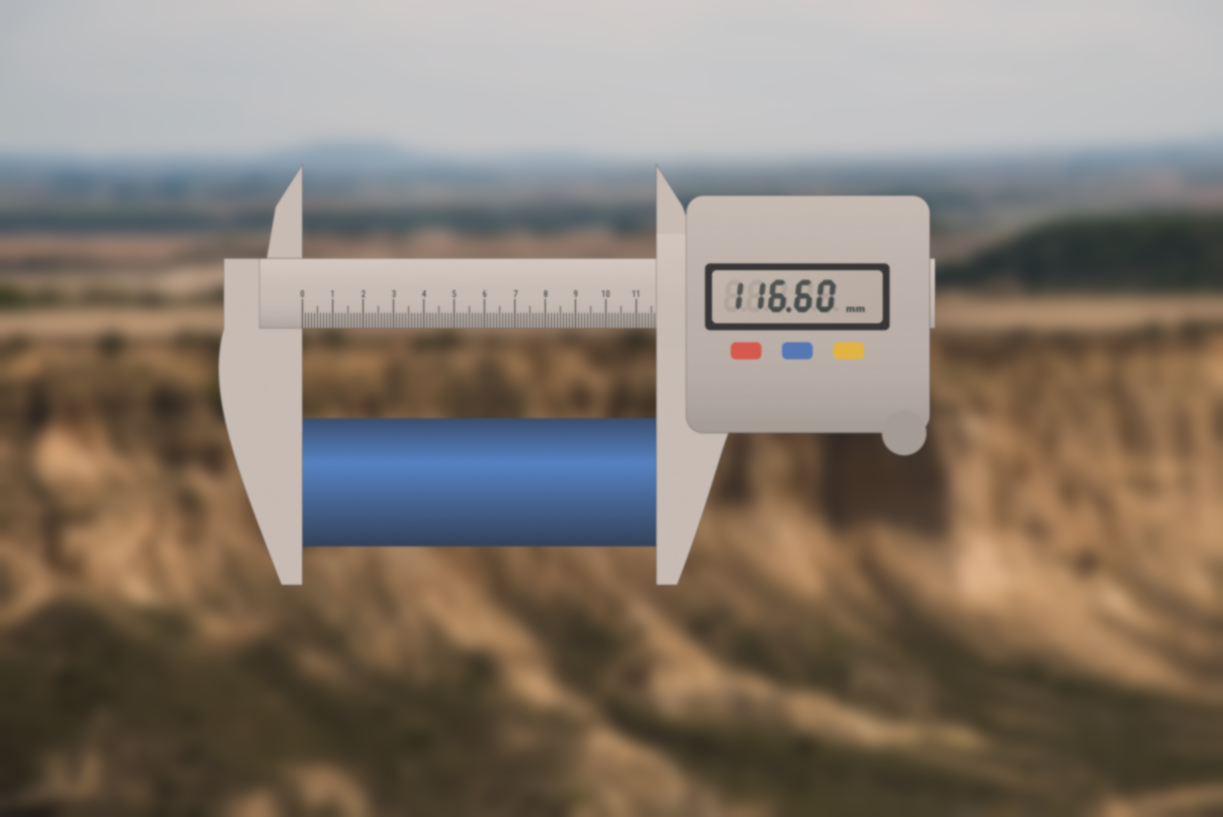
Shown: 116.60 mm
